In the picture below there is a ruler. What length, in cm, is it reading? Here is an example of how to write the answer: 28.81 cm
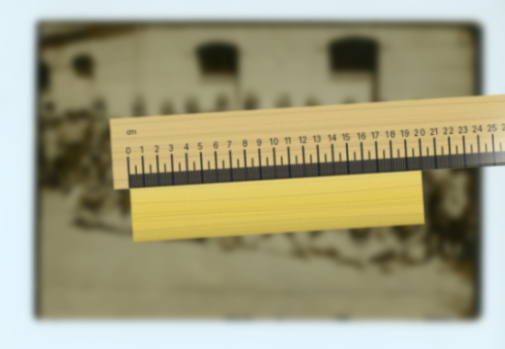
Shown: 20 cm
